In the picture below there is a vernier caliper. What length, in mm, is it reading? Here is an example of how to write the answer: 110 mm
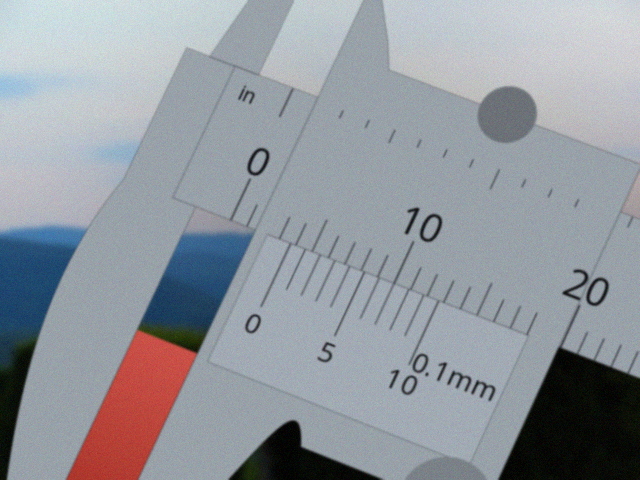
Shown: 3.7 mm
